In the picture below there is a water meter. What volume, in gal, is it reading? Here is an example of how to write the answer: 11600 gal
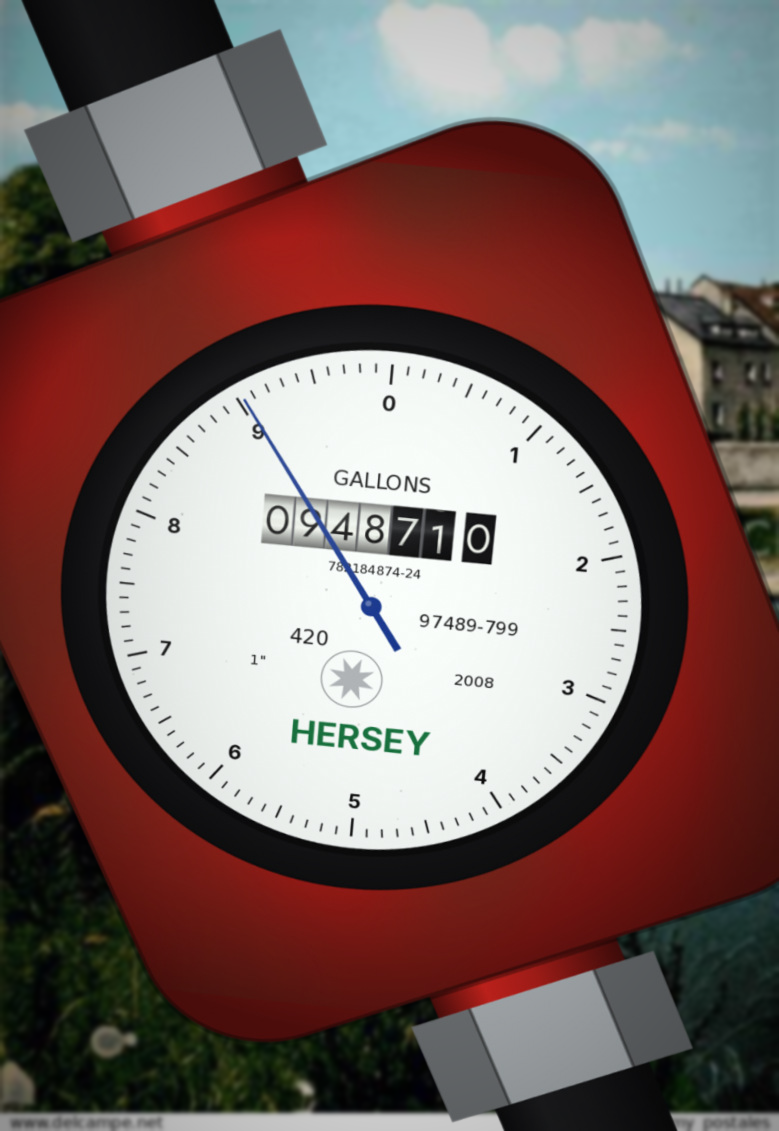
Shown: 948709.0 gal
